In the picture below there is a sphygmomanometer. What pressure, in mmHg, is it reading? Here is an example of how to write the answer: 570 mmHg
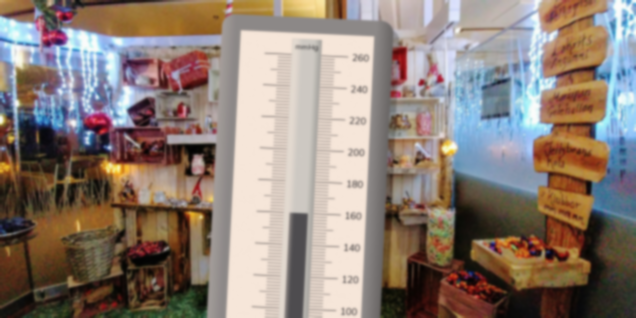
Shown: 160 mmHg
